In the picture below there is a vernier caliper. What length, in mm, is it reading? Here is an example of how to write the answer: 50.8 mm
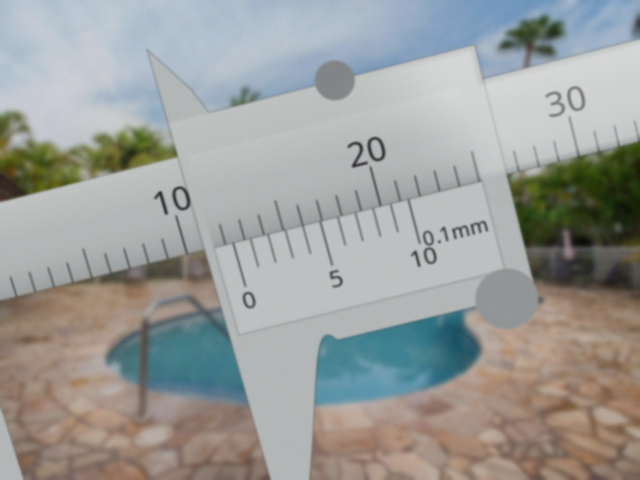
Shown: 12.4 mm
